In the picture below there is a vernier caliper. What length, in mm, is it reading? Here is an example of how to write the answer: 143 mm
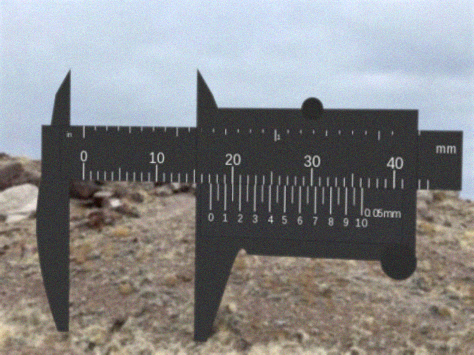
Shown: 17.2 mm
